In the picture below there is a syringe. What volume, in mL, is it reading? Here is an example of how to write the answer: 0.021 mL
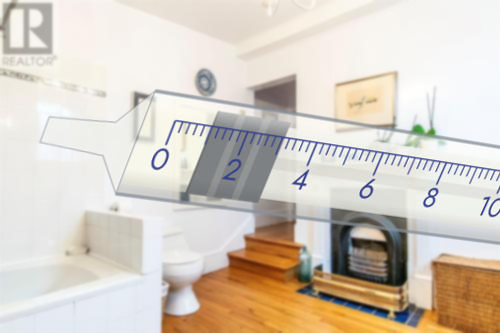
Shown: 1 mL
